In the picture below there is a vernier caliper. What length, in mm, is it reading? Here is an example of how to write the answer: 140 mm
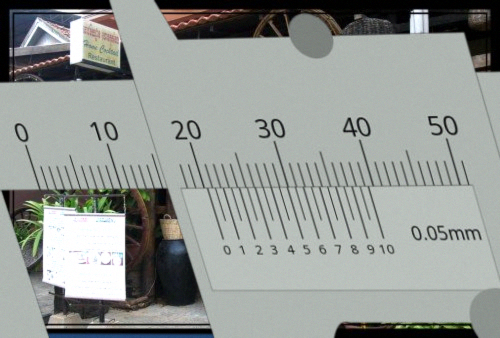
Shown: 20.4 mm
